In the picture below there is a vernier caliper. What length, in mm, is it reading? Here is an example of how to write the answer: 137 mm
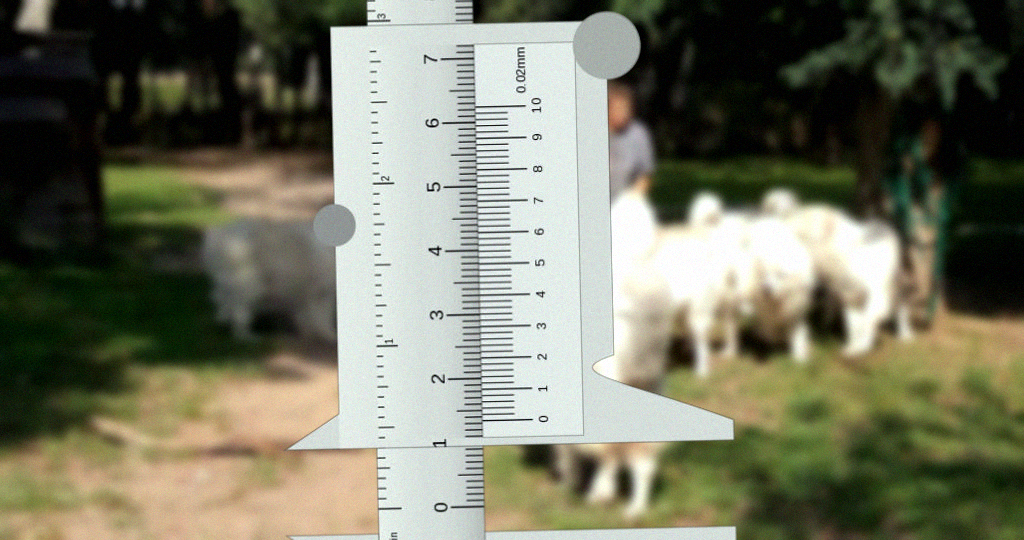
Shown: 13.4 mm
